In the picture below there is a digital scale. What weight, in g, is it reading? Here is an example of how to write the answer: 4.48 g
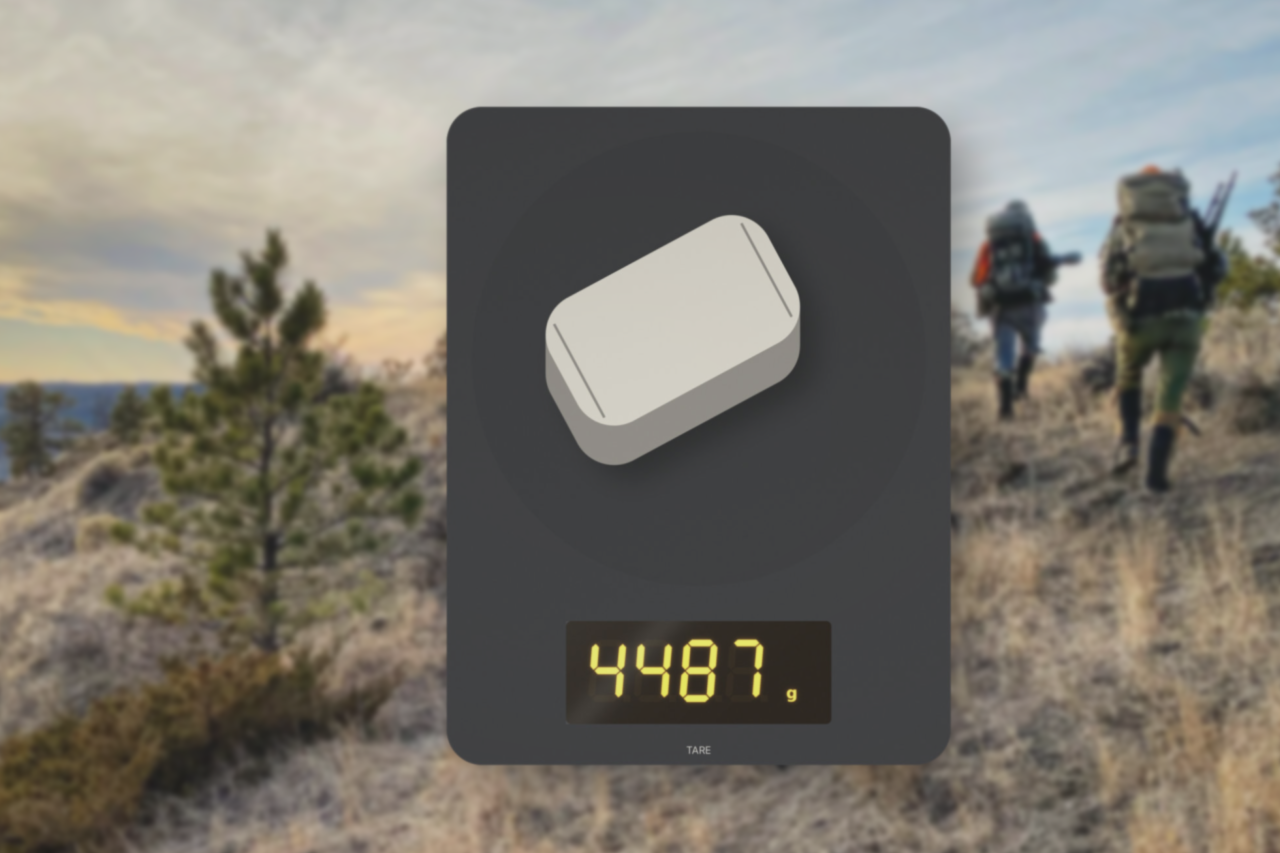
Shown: 4487 g
